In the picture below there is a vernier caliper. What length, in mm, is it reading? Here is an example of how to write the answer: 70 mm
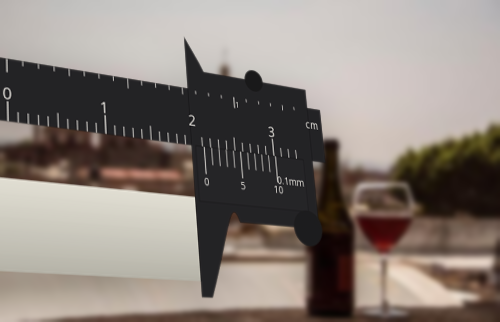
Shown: 21.2 mm
